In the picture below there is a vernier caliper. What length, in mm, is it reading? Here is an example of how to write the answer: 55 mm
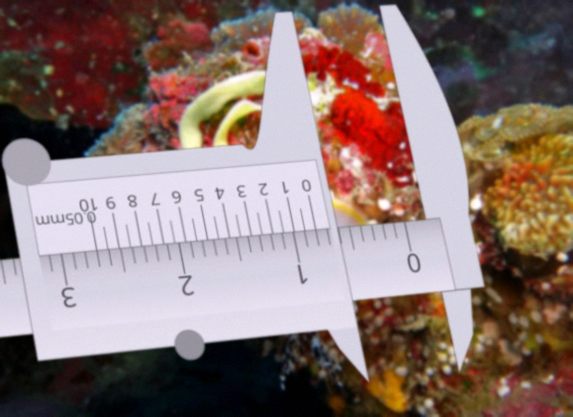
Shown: 8.0 mm
